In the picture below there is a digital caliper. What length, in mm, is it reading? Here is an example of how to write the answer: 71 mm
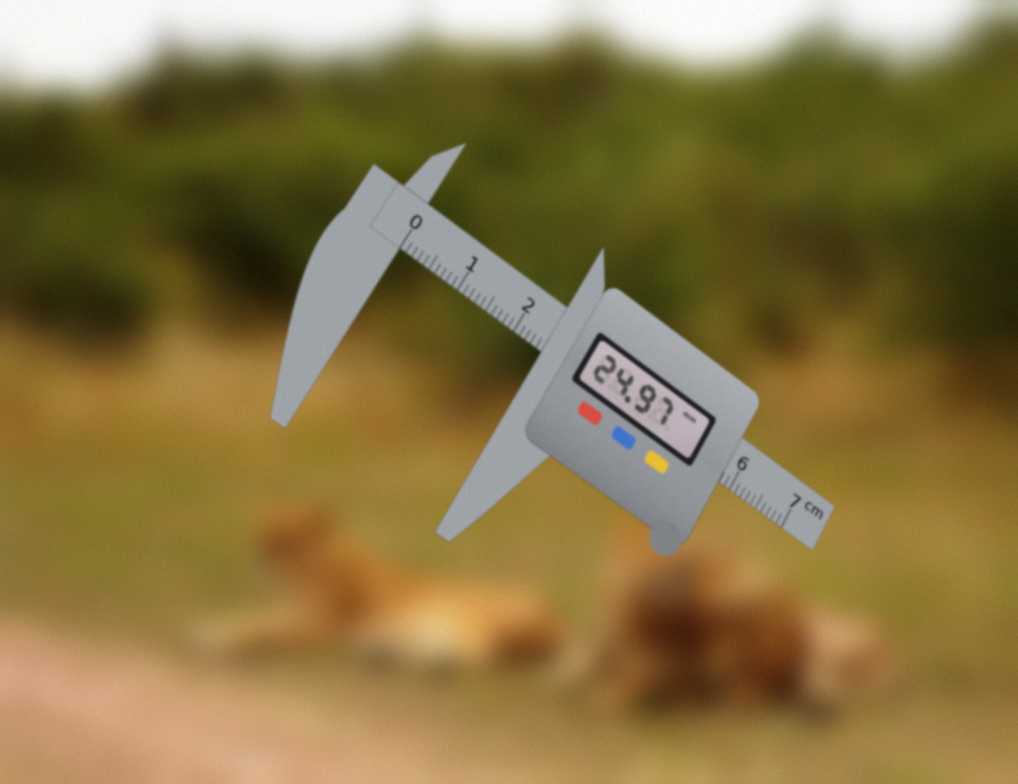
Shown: 24.97 mm
